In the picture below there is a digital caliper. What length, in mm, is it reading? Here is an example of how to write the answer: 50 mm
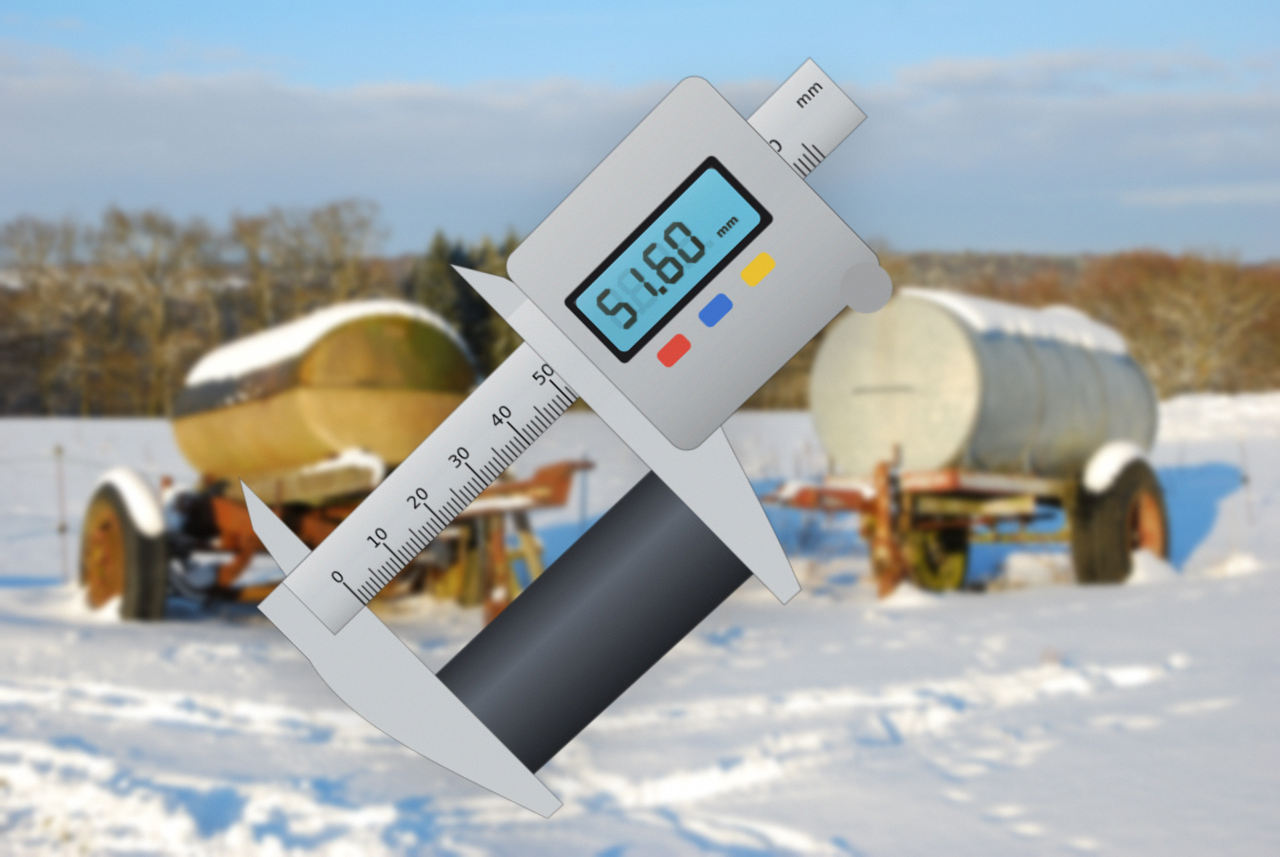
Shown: 51.60 mm
